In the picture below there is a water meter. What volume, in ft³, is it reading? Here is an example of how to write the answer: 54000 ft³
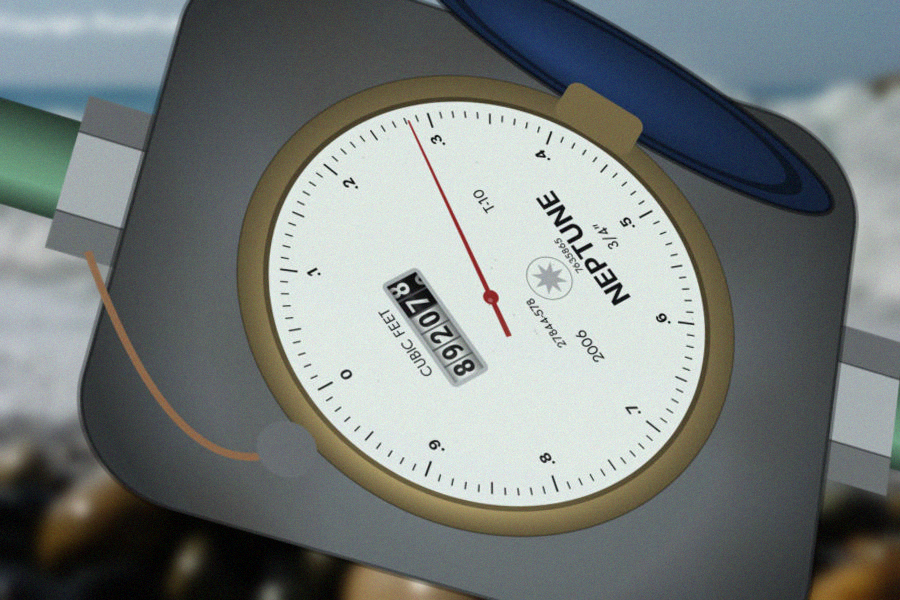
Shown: 892078.28 ft³
